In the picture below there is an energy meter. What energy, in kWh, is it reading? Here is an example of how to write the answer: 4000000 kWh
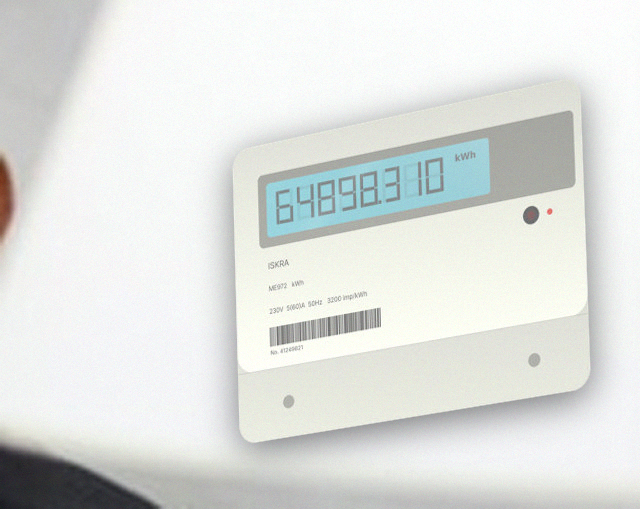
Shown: 64898.310 kWh
